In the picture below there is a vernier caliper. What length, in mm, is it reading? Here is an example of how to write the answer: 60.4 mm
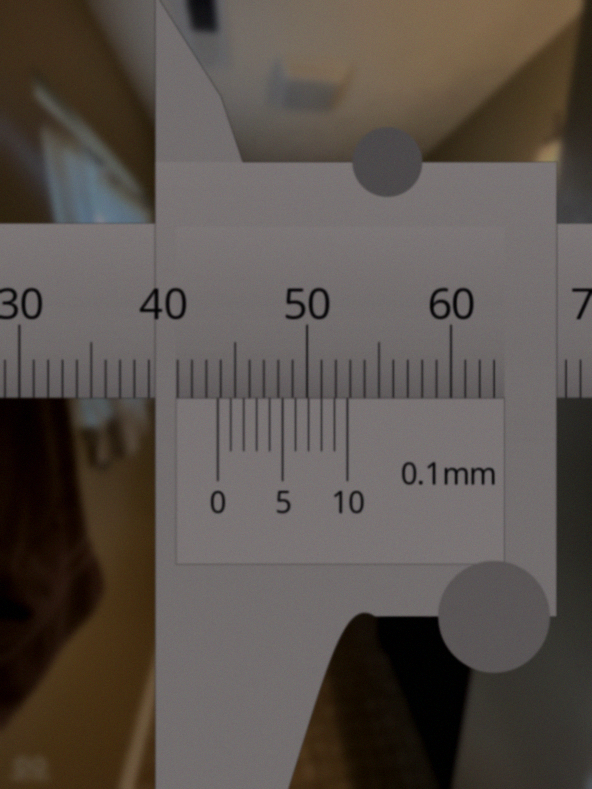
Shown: 43.8 mm
